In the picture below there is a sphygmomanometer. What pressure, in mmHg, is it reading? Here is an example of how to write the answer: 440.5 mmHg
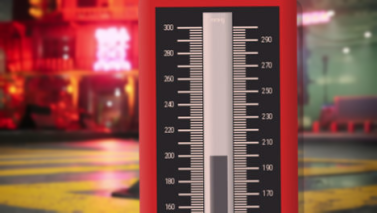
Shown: 200 mmHg
